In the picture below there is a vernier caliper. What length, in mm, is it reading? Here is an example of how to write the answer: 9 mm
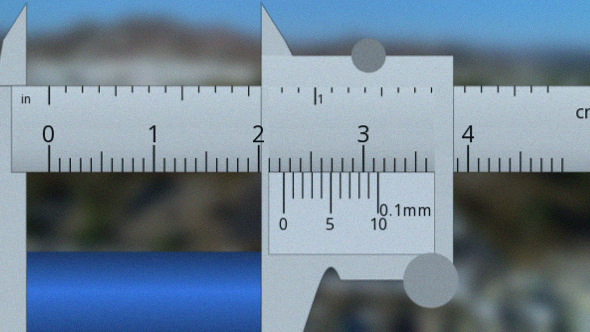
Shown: 22.4 mm
